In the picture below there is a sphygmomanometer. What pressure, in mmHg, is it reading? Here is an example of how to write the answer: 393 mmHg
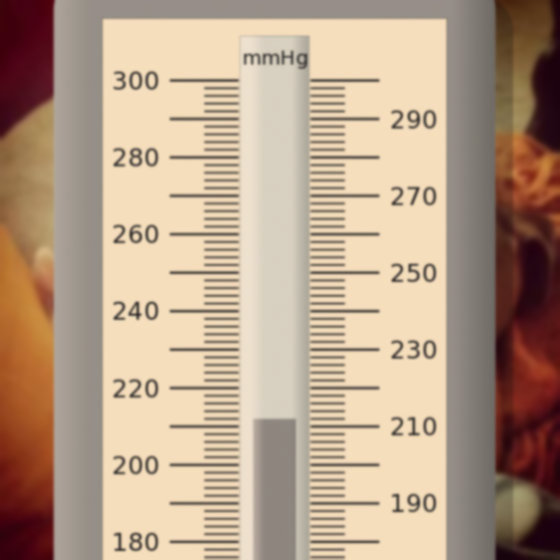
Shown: 212 mmHg
